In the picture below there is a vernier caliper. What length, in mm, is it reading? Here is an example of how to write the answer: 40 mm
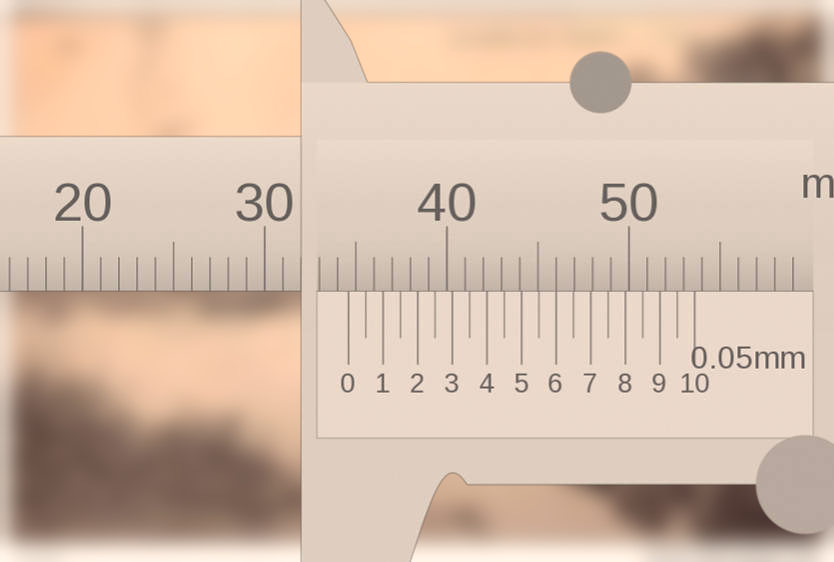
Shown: 34.6 mm
